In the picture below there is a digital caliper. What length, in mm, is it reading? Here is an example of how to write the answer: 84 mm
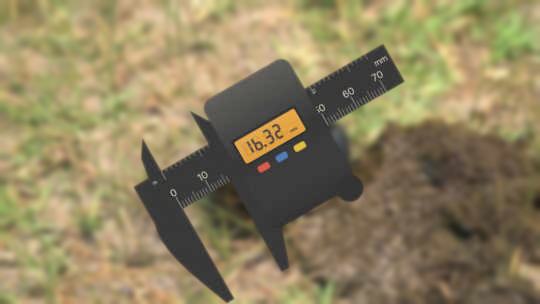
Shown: 16.32 mm
